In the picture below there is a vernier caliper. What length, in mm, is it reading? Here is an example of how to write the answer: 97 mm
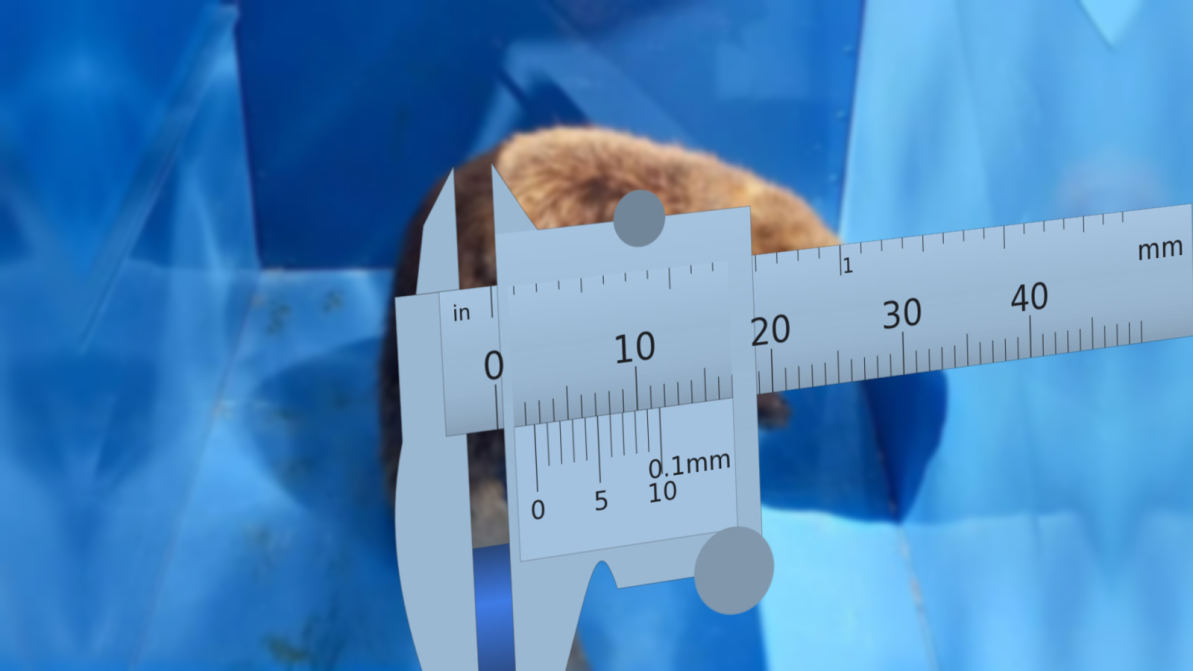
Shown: 2.6 mm
